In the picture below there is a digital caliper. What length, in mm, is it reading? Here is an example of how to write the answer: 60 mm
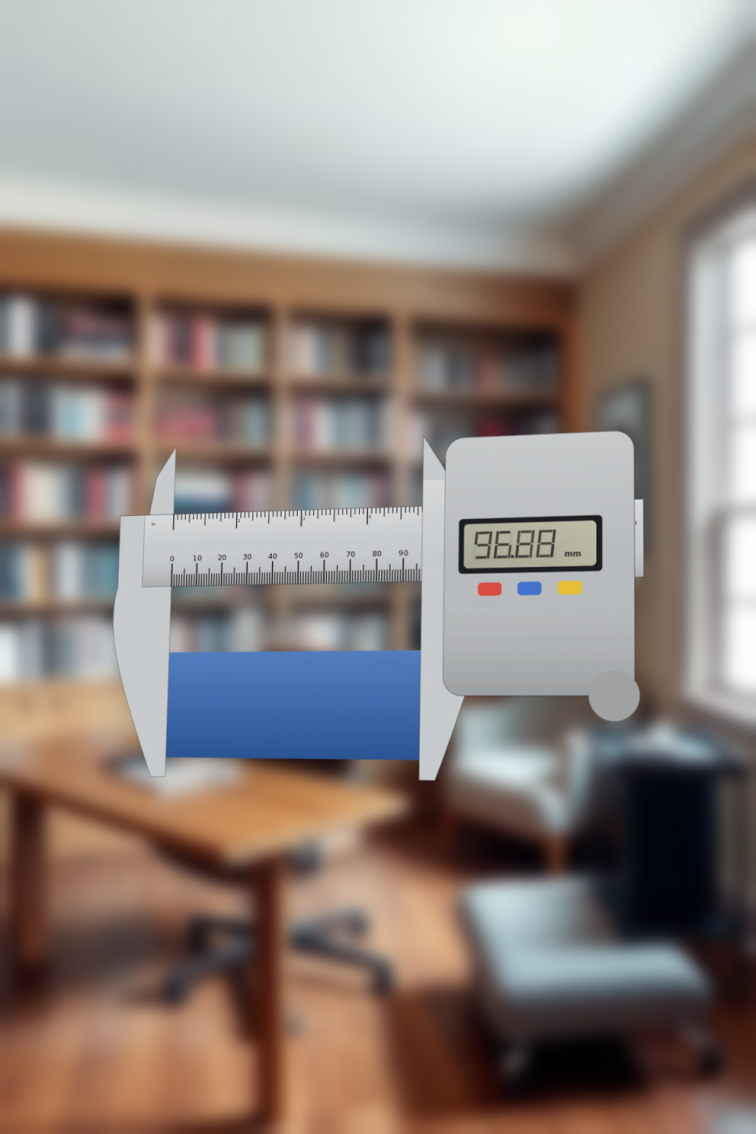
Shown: 96.88 mm
